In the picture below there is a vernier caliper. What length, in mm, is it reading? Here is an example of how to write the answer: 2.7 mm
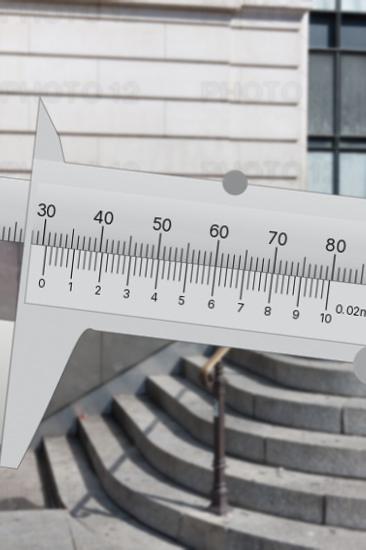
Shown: 30.6 mm
